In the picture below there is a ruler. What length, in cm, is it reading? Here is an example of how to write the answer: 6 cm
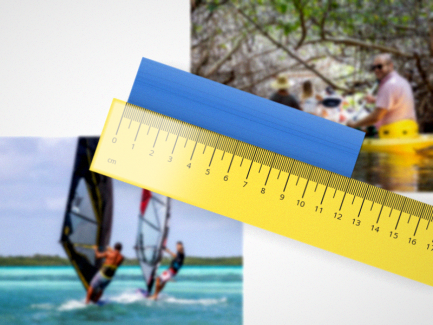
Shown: 12 cm
